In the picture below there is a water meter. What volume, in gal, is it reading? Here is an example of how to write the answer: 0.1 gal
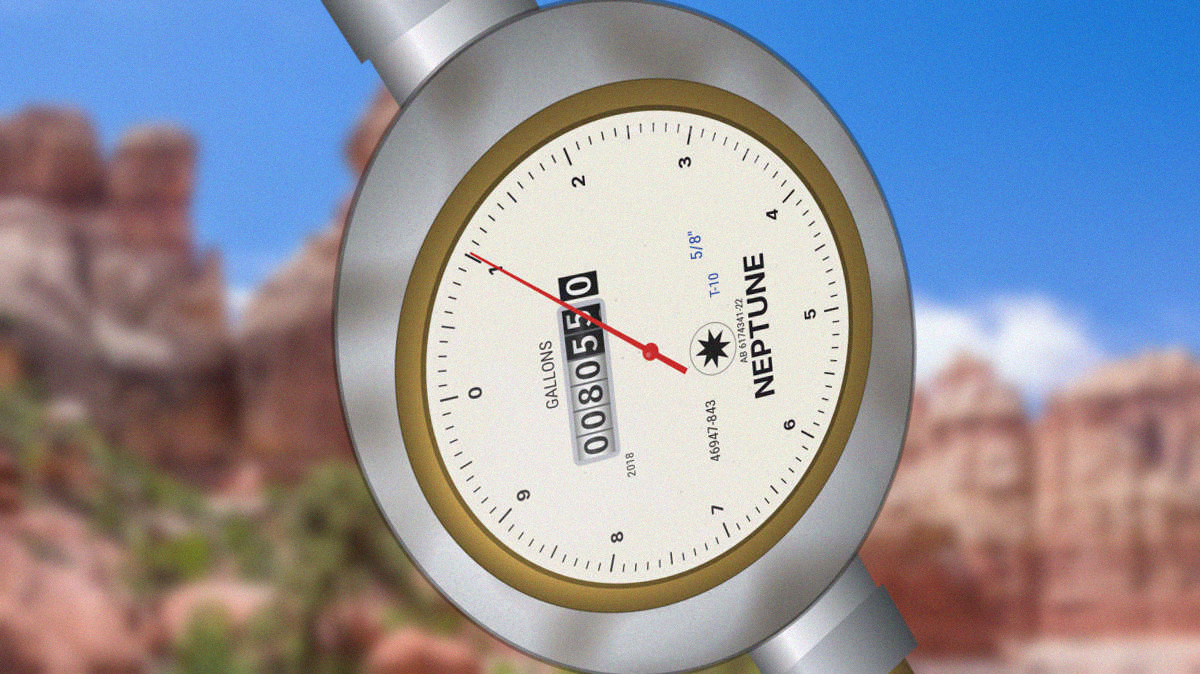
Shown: 80551.0 gal
